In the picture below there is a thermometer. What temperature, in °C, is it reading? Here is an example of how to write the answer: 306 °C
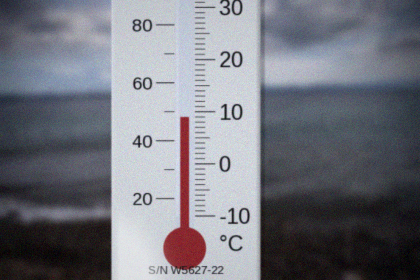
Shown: 9 °C
